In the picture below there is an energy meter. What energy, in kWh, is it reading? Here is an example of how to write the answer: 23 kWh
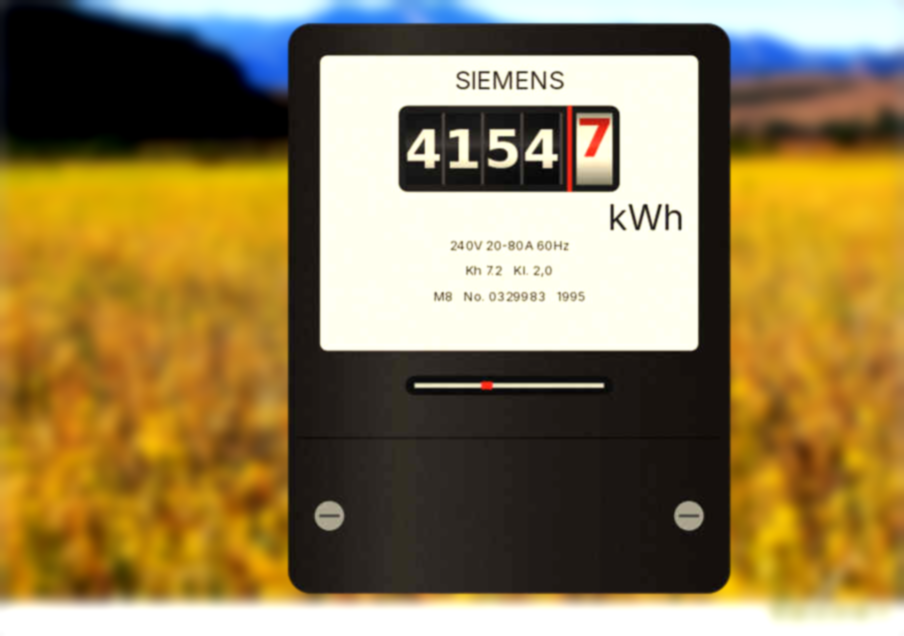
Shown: 4154.7 kWh
